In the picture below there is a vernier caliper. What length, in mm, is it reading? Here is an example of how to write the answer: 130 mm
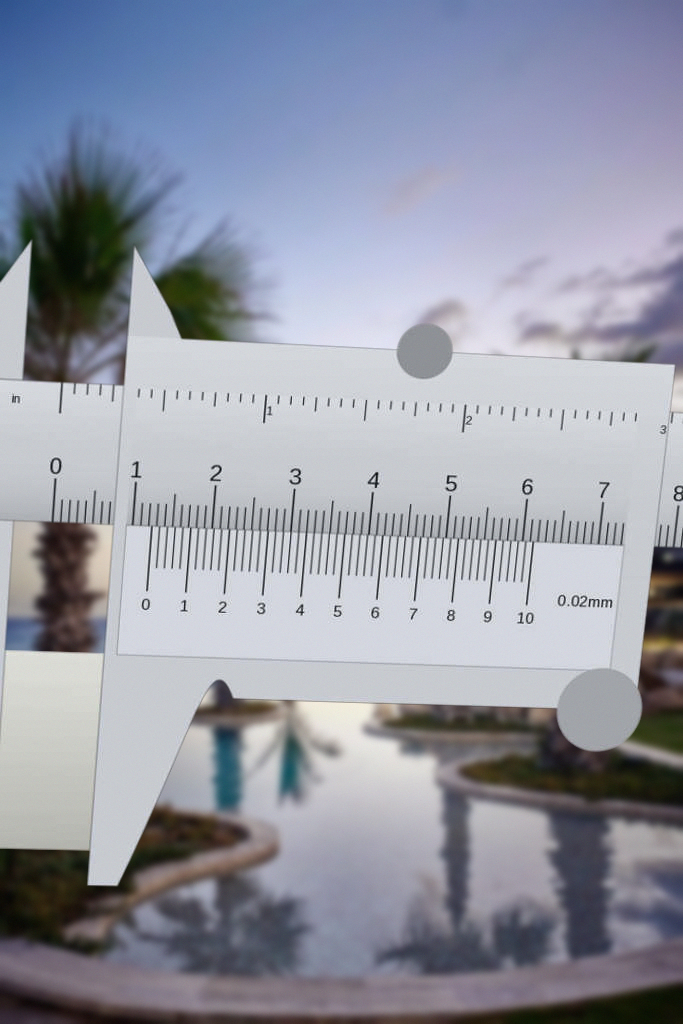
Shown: 12.4 mm
